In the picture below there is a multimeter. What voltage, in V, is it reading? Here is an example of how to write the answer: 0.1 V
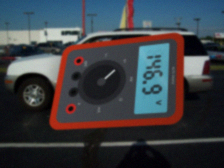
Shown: 146.9 V
